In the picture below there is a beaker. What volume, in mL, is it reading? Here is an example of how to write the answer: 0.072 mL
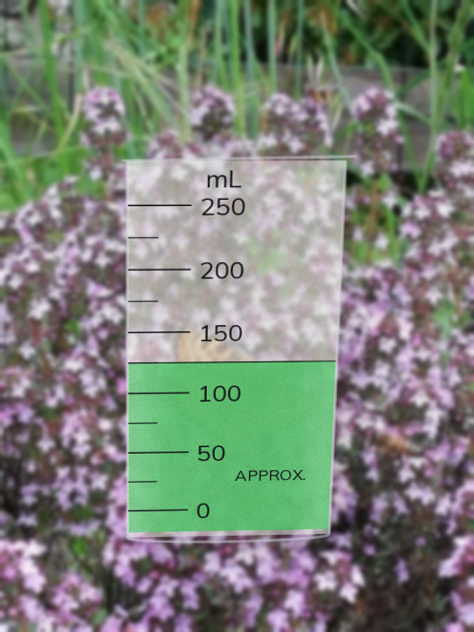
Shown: 125 mL
